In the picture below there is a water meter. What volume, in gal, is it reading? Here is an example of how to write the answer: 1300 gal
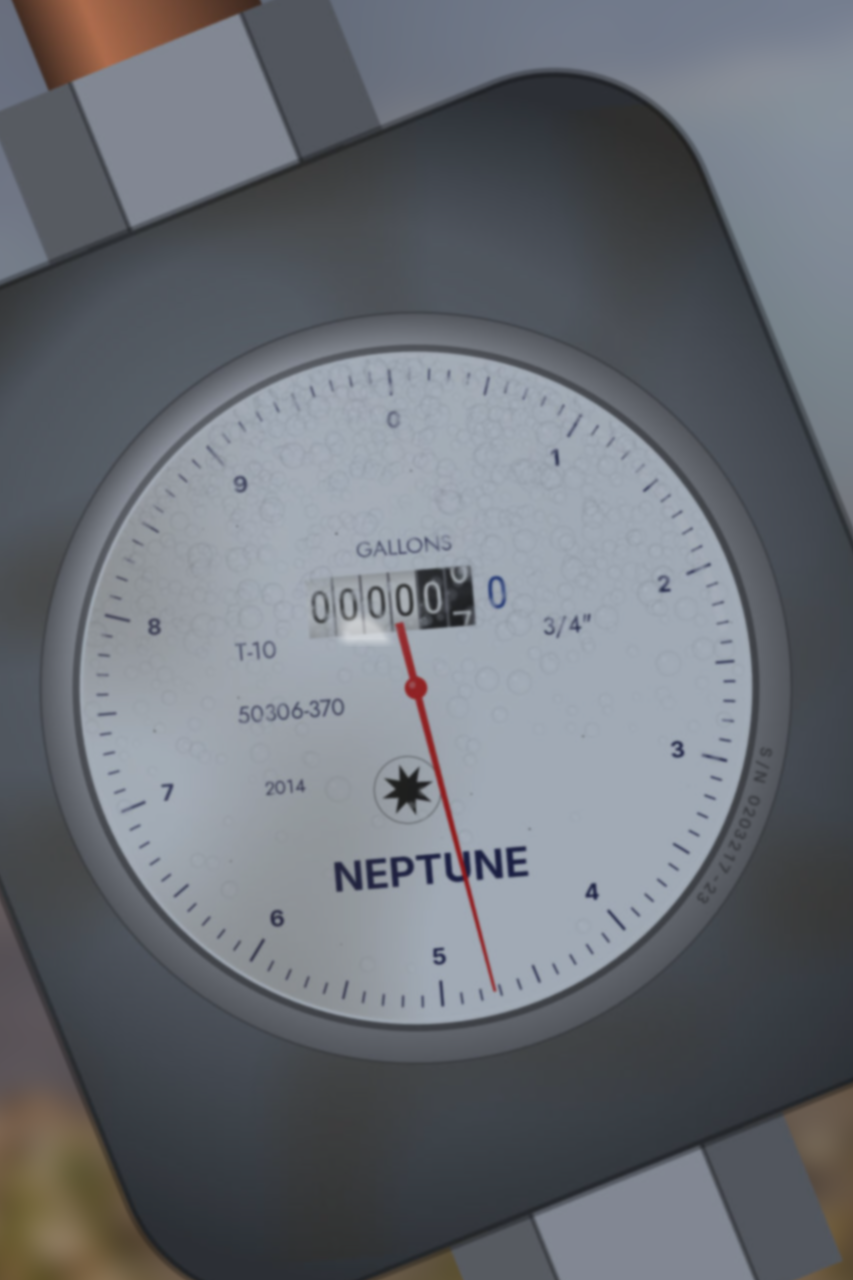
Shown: 64.7 gal
